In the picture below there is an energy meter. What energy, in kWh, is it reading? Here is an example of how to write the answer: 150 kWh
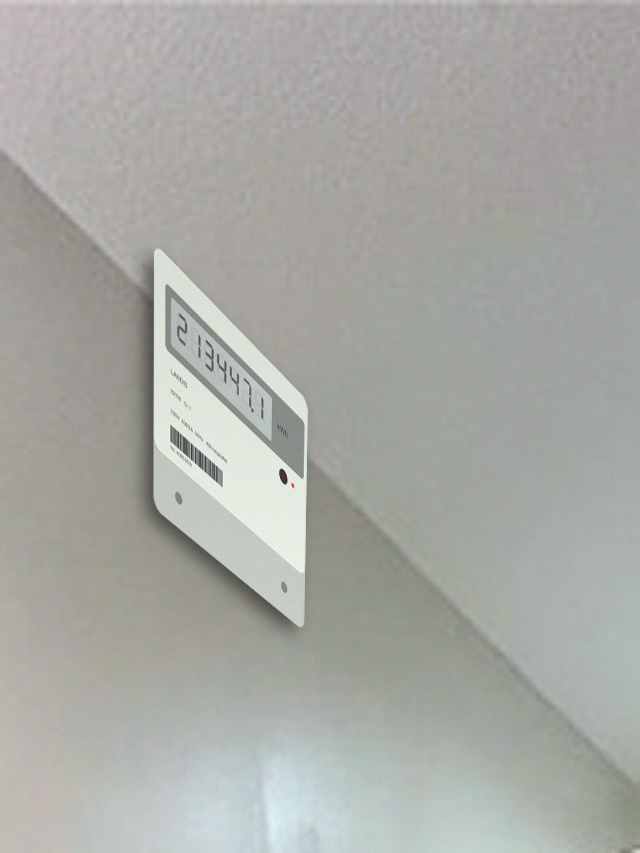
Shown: 213447.1 kWh
